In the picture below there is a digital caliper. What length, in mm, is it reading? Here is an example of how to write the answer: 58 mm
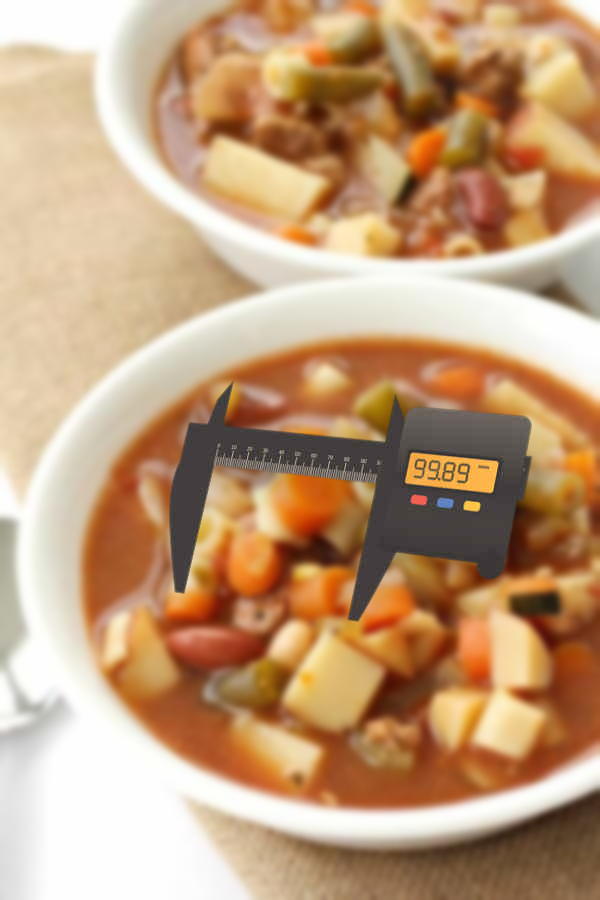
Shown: 99.89 mm
